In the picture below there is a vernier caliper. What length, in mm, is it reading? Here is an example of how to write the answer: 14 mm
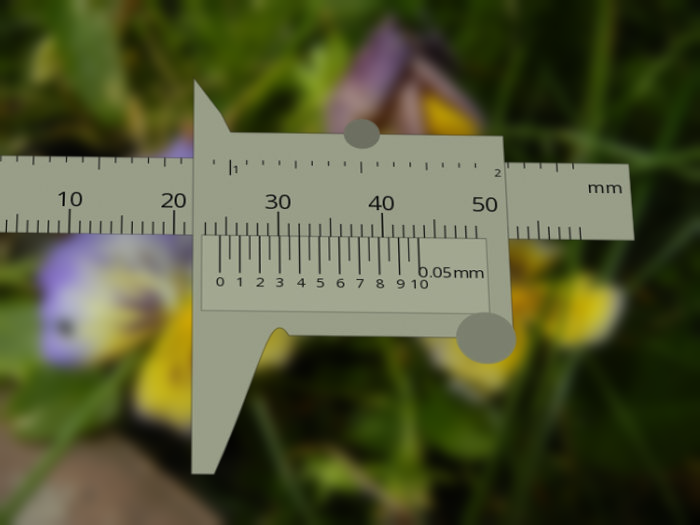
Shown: 24.4 mm
